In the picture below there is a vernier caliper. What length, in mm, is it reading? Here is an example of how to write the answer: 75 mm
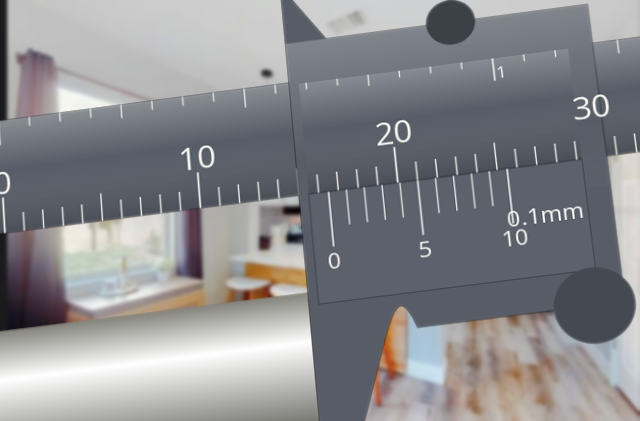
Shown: 16.5 mm
